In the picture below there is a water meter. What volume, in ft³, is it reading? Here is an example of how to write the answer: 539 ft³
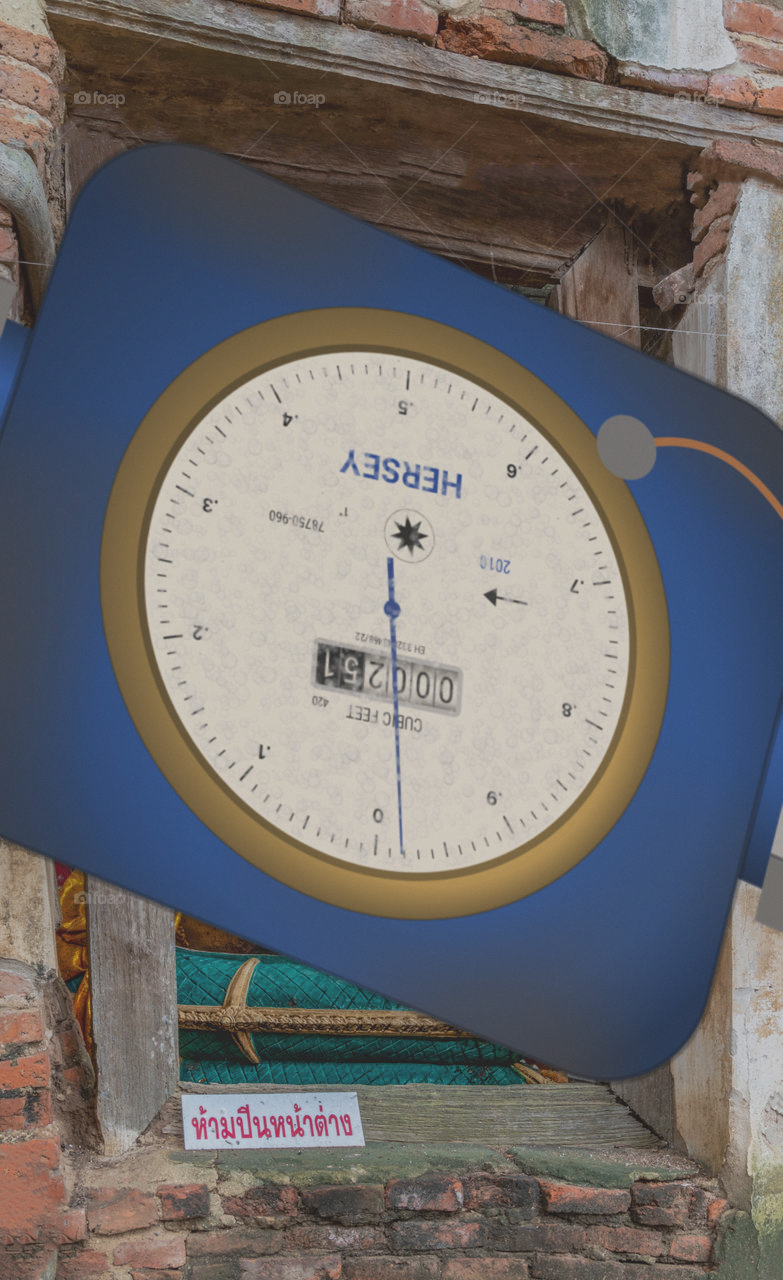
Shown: 250.98 ft³
